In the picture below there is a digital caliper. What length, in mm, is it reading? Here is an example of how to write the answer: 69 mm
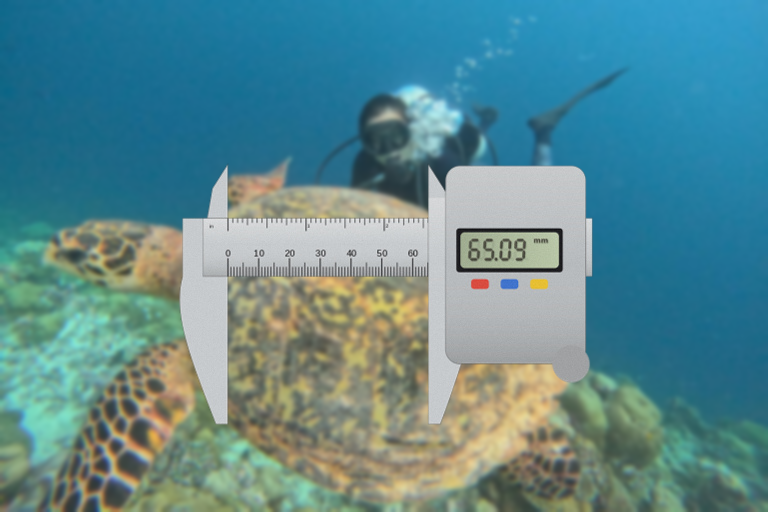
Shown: 65.09 mm
